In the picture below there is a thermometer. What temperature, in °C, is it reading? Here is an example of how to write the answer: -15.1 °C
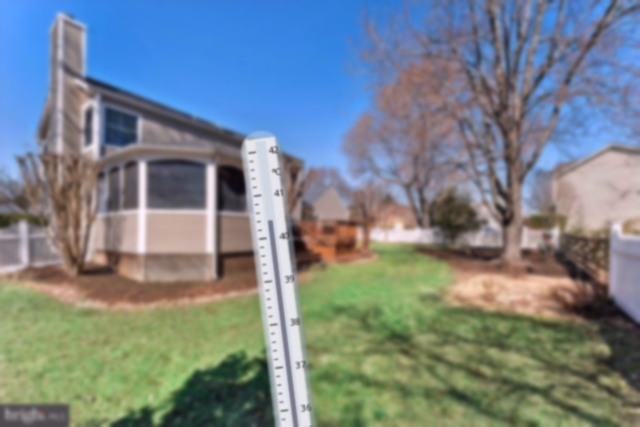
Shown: 40.4 °C
